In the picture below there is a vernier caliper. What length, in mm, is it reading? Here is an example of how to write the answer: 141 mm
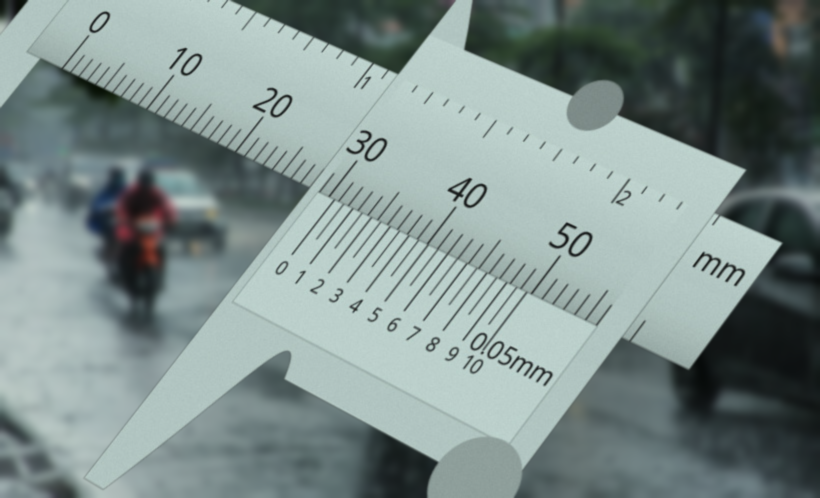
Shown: 30.6 mm
